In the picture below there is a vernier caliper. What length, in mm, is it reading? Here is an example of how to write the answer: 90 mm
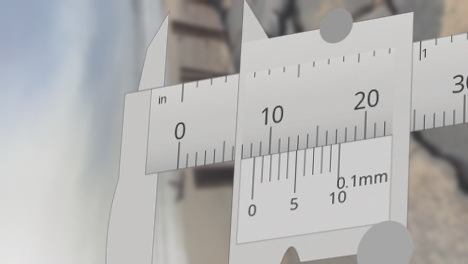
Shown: 8.4 mm
